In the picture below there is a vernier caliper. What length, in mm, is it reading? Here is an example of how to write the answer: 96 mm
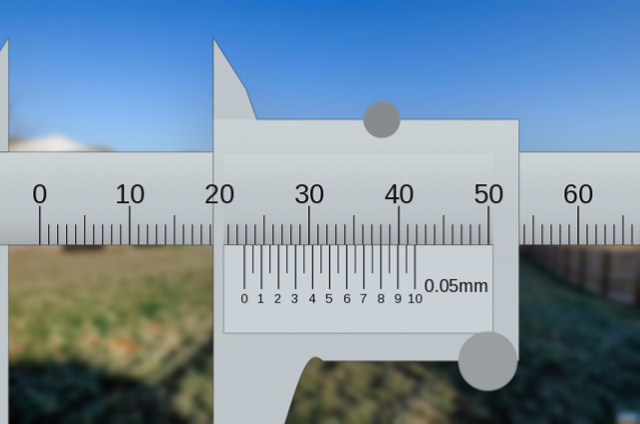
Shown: 22.8 mm
